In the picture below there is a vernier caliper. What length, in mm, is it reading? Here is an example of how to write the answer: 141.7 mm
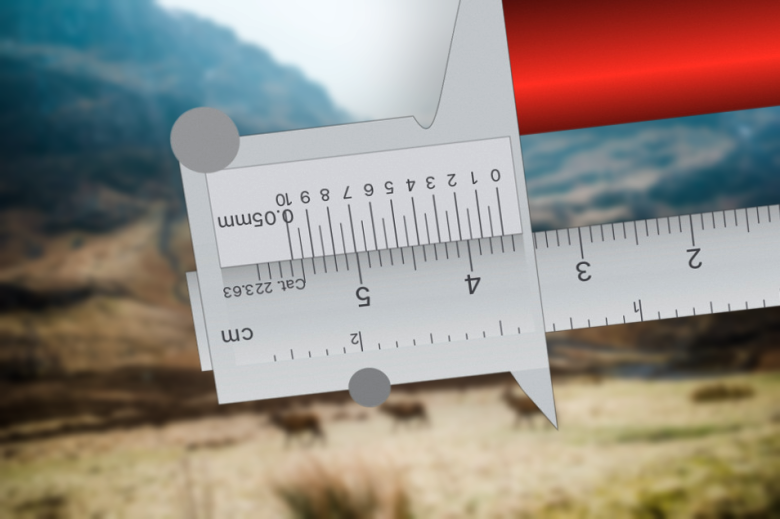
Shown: 36.8 mm
